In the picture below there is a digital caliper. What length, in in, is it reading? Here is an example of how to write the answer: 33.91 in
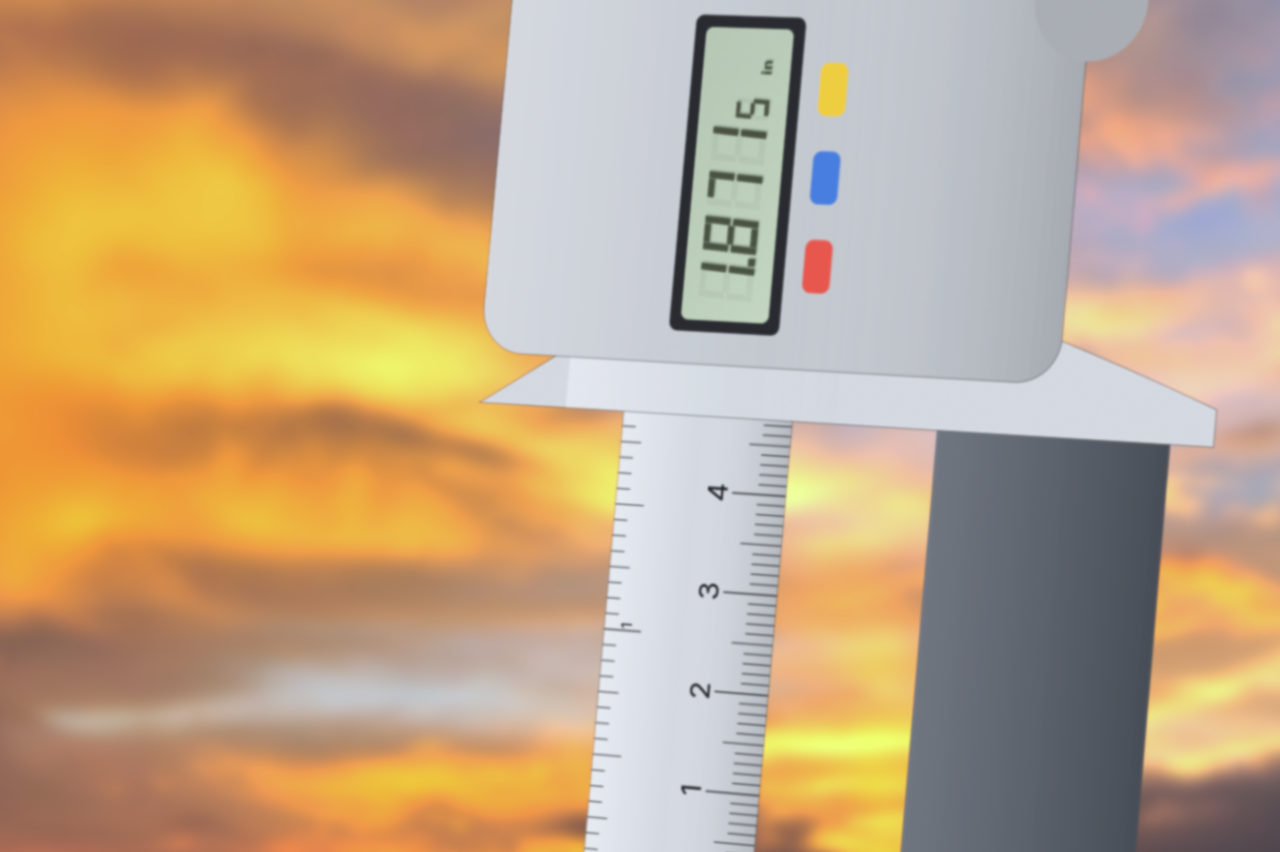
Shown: 1.8715 in
